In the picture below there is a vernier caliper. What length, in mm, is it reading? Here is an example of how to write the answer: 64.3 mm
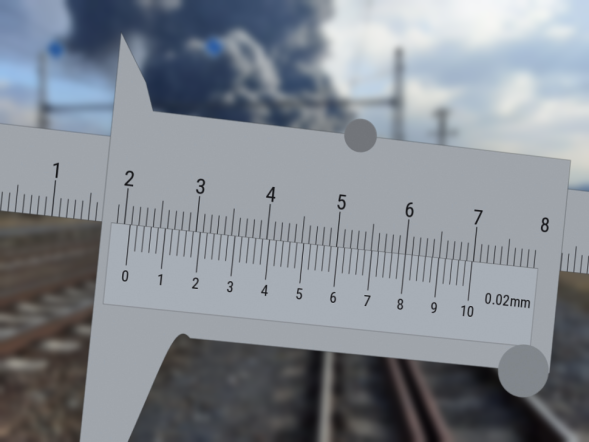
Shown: 20.8 mm
